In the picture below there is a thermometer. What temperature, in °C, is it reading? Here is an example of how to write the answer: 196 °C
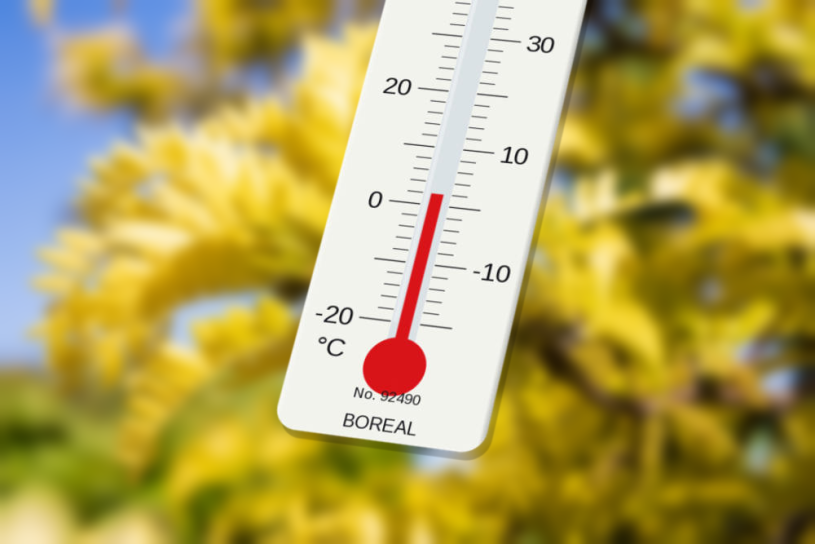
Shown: 2 °C
